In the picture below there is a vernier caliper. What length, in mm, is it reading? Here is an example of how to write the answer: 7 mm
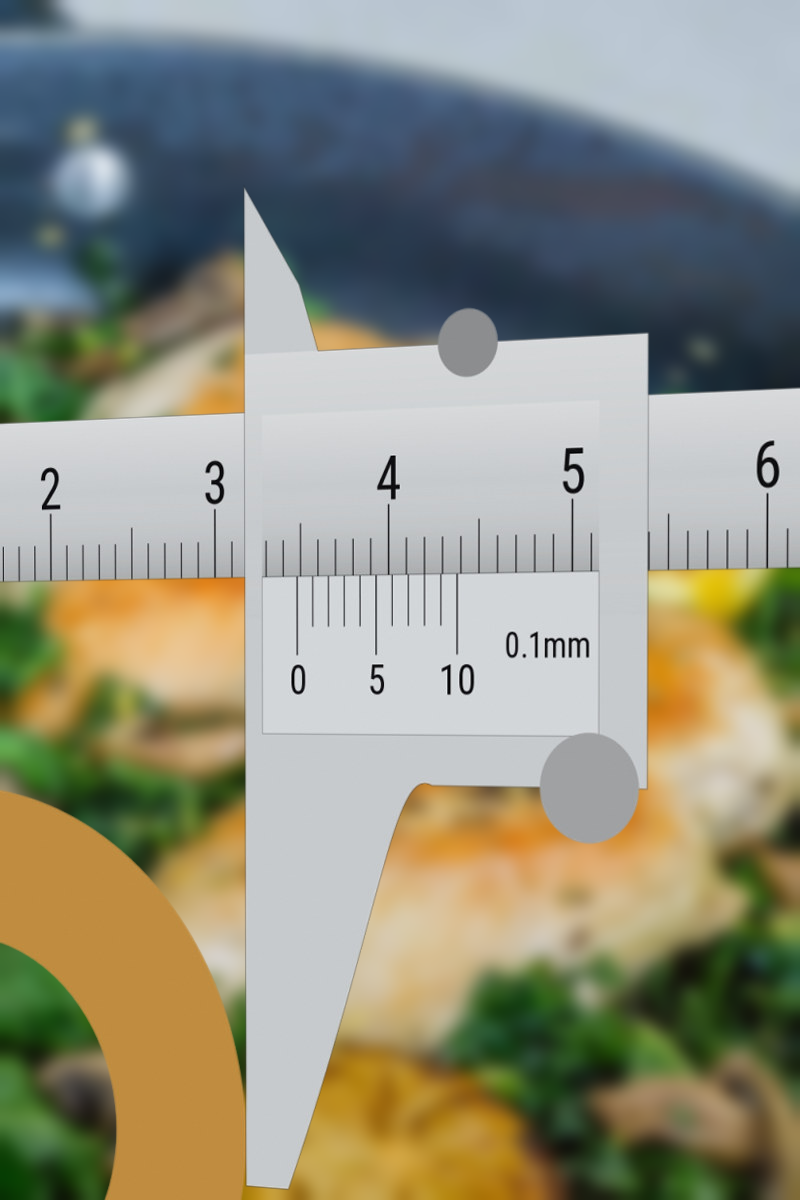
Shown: 34.8 mm
